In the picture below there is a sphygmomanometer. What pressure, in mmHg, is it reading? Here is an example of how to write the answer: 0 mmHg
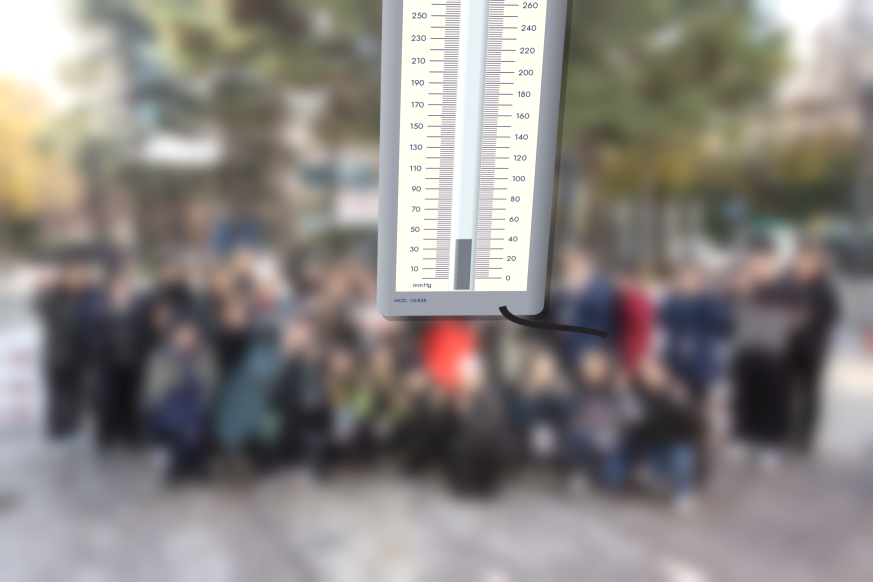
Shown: 40 mmHg
